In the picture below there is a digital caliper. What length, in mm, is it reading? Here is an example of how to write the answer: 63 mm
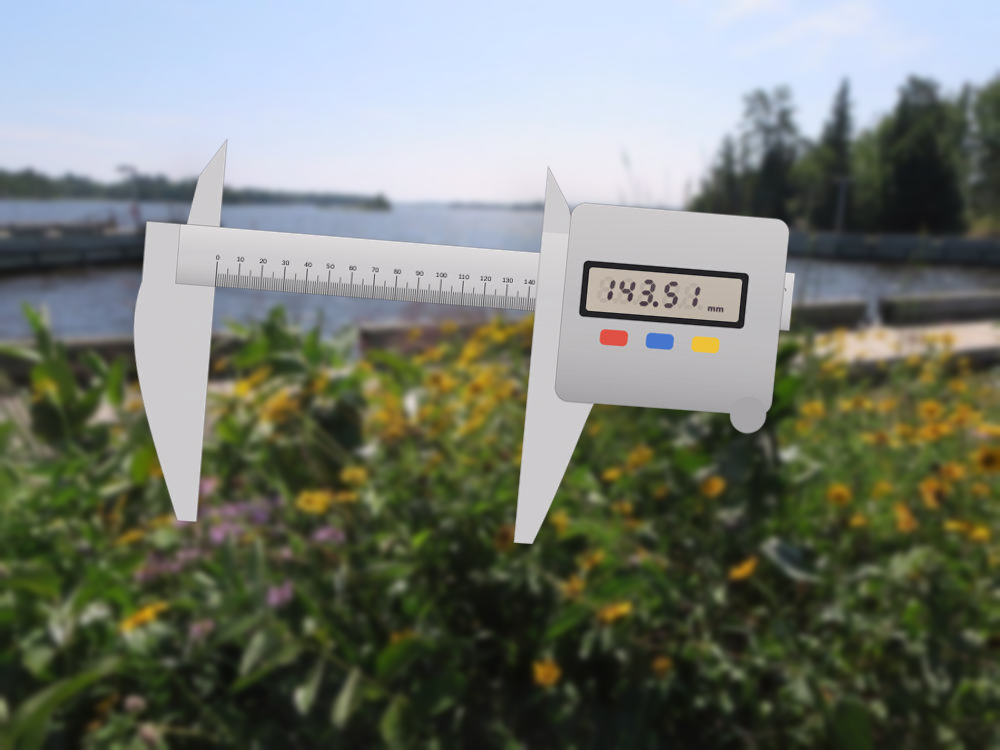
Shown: 143.51 mm
